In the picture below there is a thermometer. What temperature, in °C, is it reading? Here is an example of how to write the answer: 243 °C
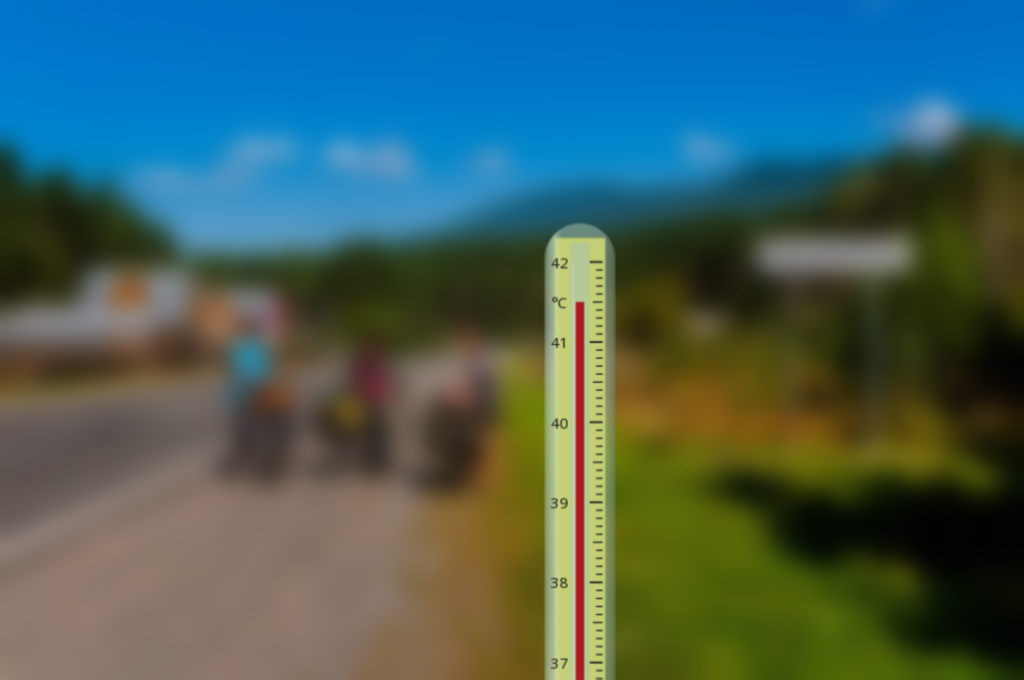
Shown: 41.5 °C
